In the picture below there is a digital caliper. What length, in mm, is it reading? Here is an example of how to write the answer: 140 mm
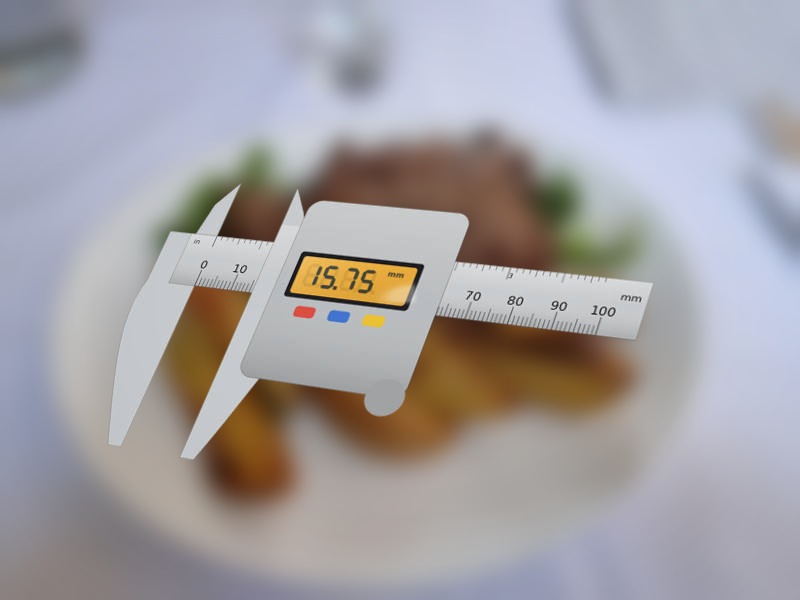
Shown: 15.75 mm
